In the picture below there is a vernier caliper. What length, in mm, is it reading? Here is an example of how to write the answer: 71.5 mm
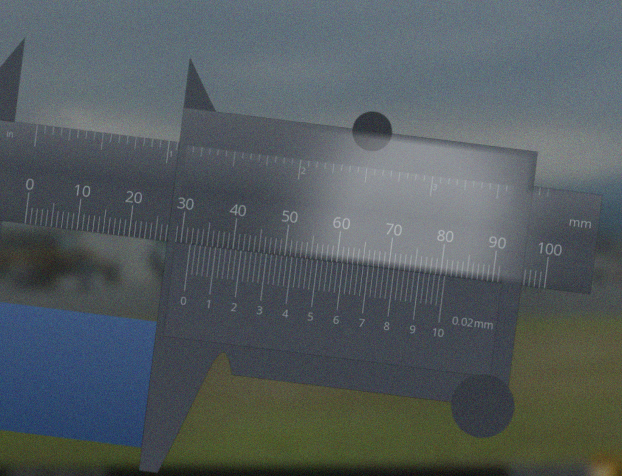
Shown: 31.8 mm
